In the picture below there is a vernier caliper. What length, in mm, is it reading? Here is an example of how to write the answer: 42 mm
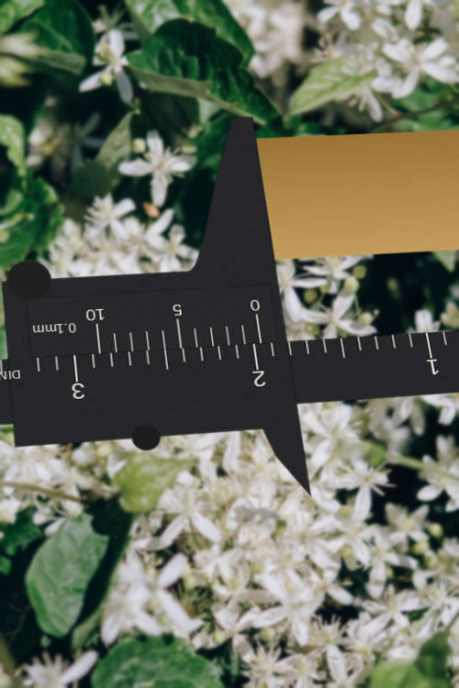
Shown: 19.6 mm
